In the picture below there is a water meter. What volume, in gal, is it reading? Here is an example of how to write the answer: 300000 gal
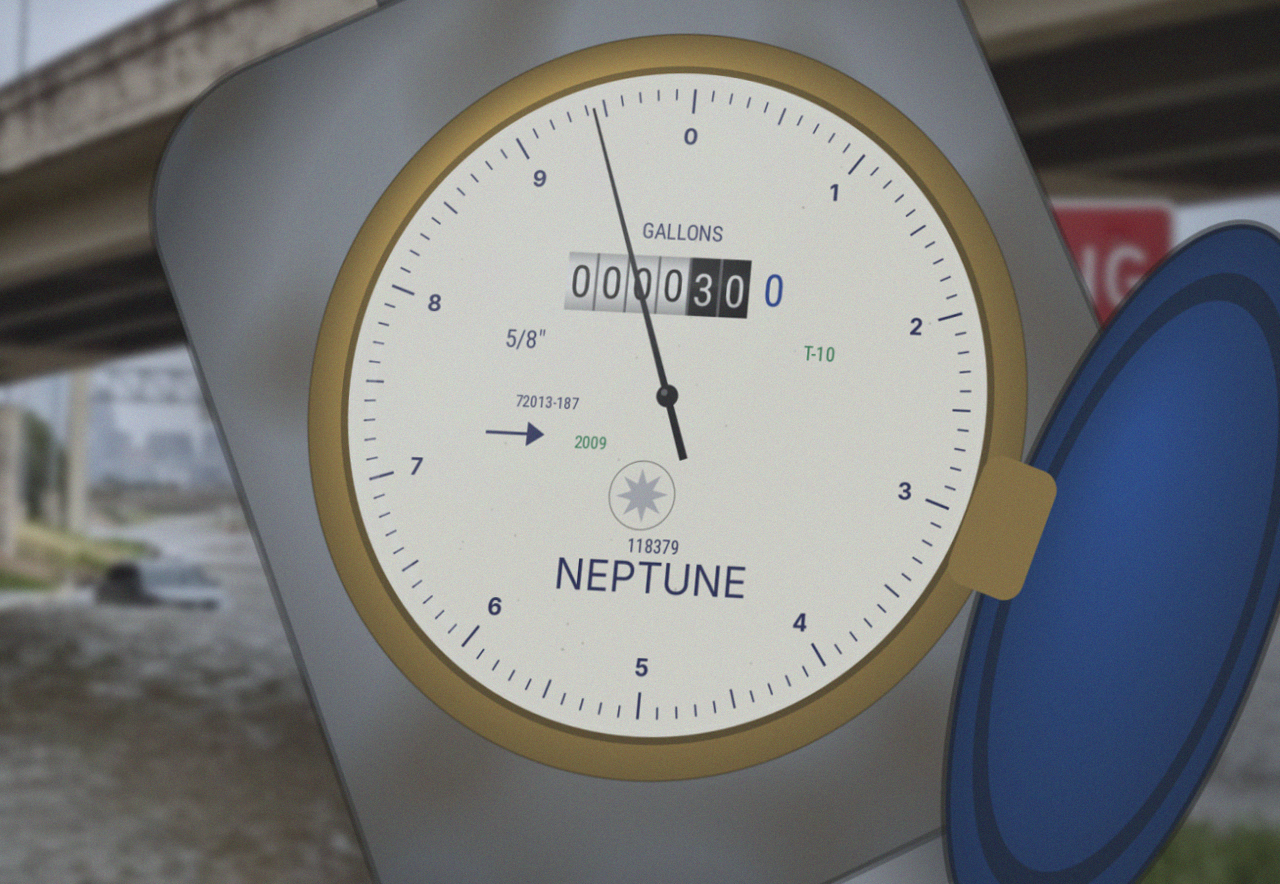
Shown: 299.4 gal
